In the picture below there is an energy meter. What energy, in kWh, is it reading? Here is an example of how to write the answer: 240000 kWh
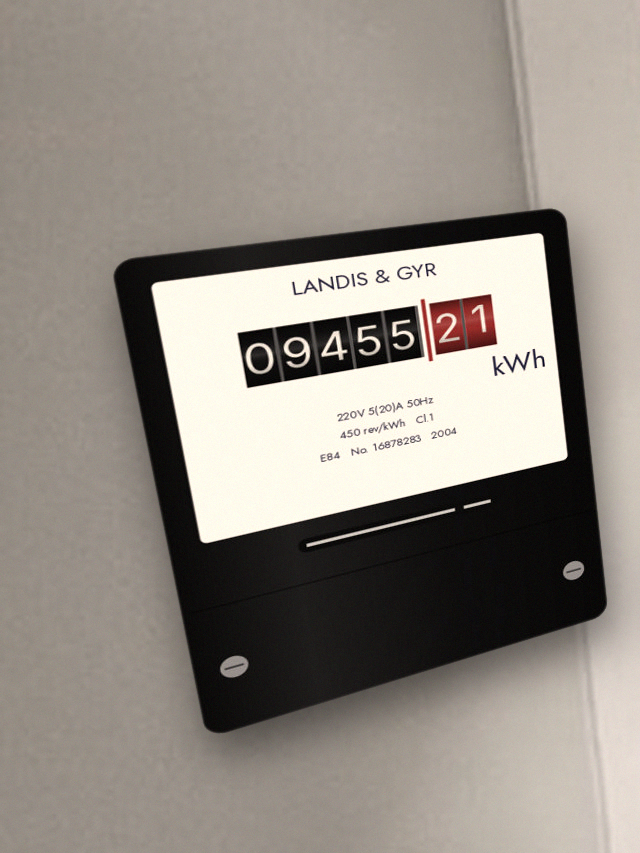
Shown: 9455.21 kWh
